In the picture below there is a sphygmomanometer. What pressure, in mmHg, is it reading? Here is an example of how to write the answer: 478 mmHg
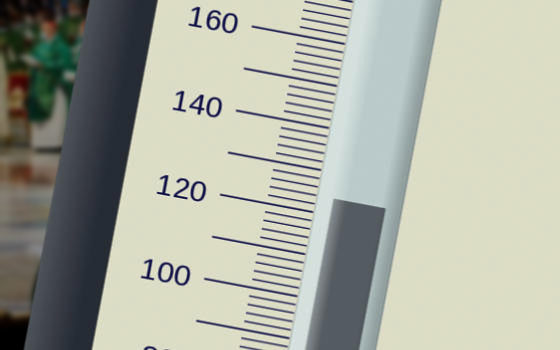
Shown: 124 mmHg
